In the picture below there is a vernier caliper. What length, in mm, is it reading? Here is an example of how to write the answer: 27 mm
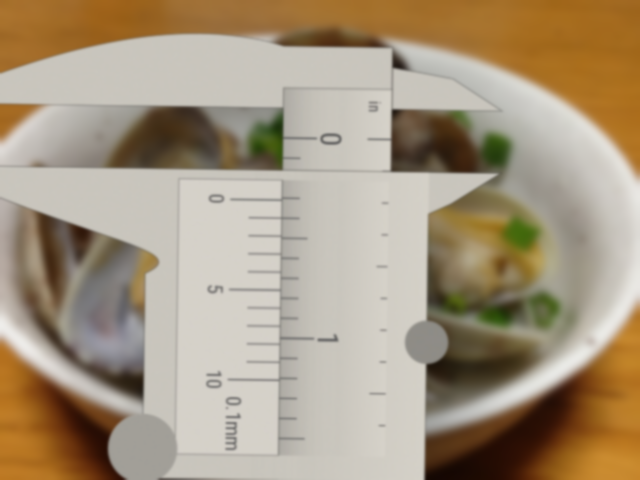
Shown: 3.1 mm
